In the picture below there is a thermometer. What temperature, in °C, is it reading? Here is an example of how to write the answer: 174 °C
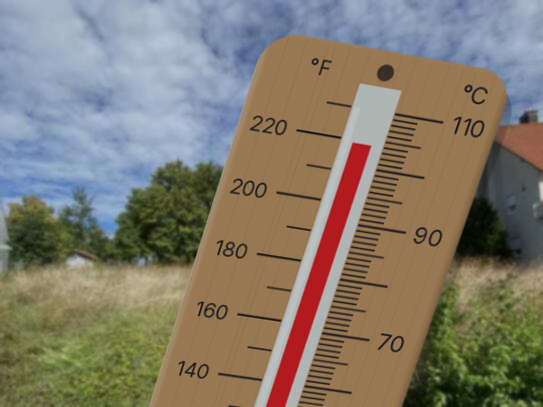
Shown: 104 °C
